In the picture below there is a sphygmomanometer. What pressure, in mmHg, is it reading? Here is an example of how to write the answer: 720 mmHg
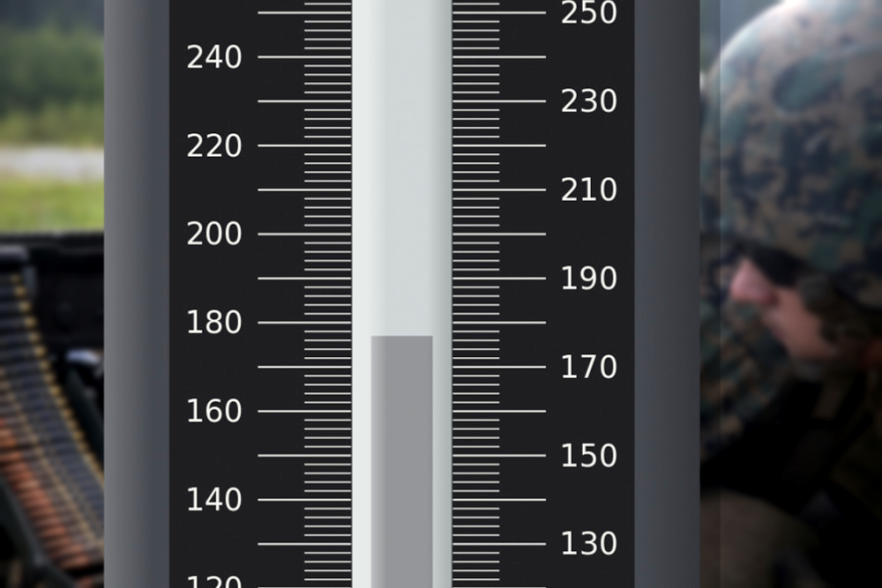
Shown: 177 mmHg
